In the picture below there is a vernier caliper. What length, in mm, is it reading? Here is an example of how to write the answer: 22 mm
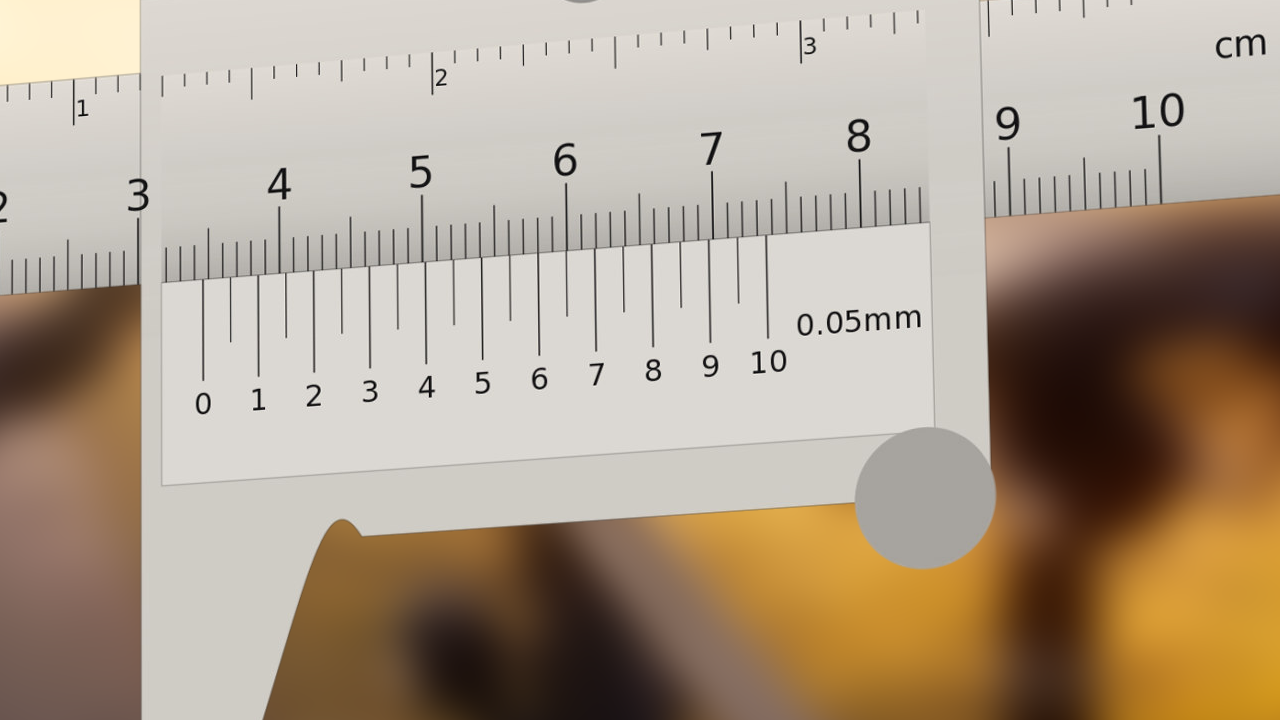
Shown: 34.6 mm
